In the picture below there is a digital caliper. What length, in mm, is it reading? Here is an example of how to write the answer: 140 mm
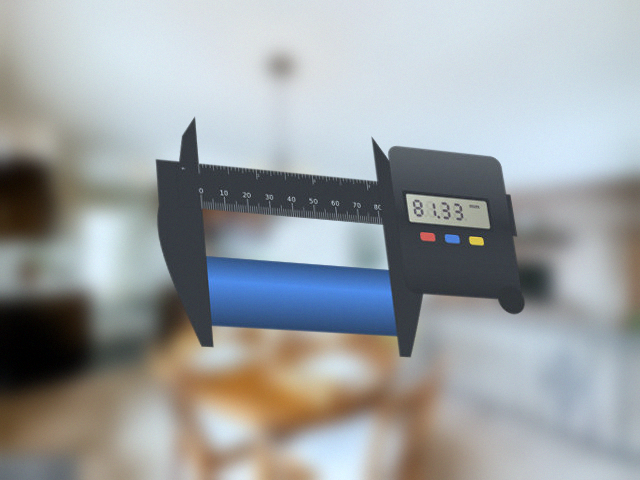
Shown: 81.33 mm
